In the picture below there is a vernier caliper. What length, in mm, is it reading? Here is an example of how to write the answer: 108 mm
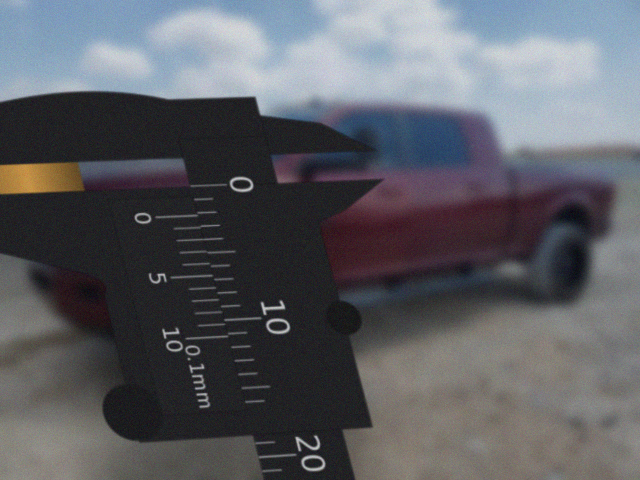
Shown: 2.2 mm
